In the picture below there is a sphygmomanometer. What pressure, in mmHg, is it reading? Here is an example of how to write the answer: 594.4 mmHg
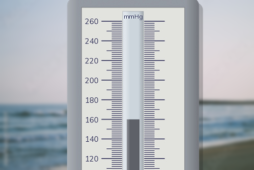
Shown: 160 mmHg
